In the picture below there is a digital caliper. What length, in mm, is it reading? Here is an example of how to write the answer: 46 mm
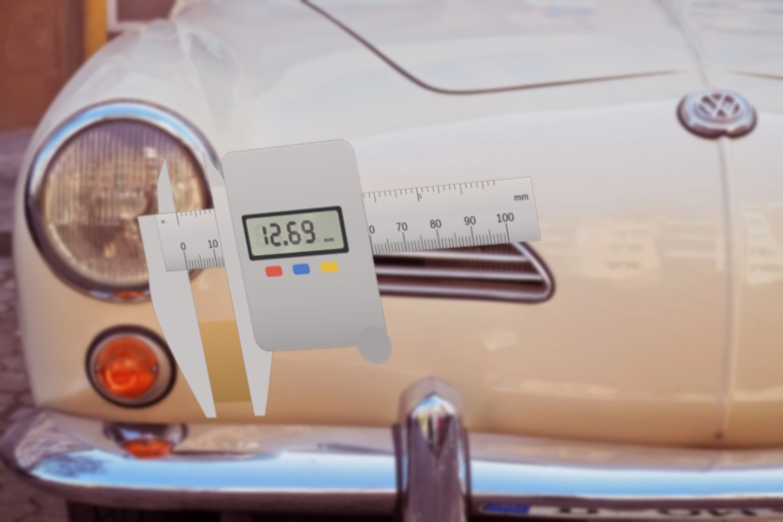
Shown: 12.69 mm
